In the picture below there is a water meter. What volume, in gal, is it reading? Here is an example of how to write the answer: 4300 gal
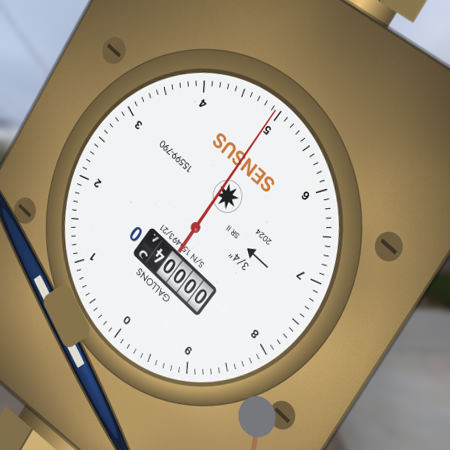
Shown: 434.9 gal
